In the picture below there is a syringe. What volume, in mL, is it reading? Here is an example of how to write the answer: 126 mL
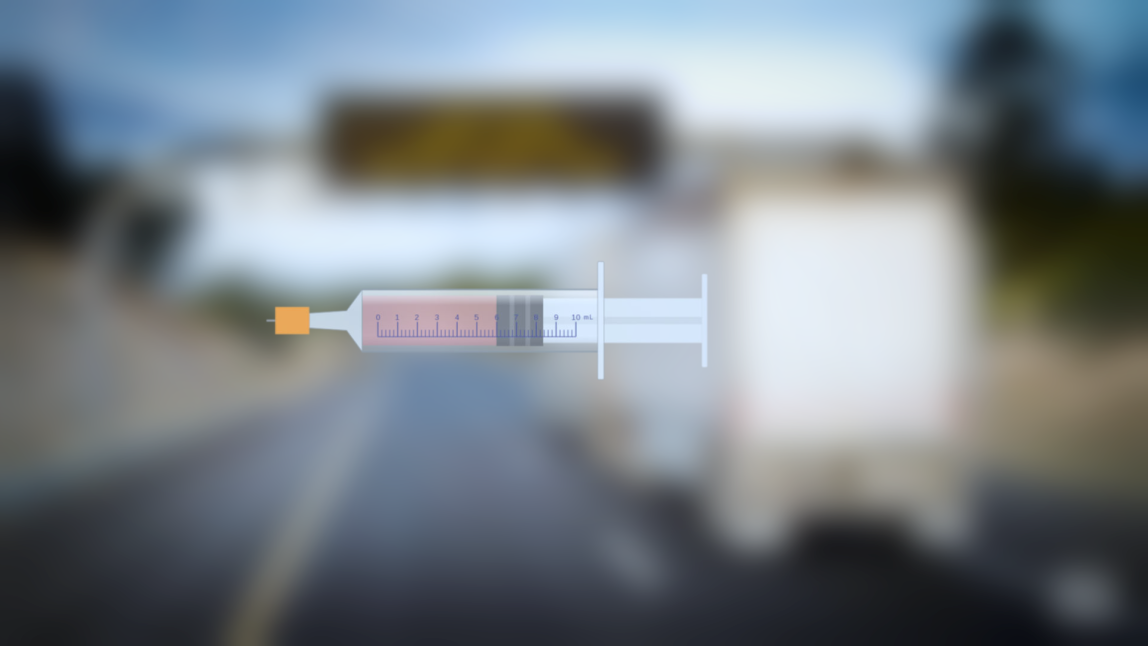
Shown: 6 mL
